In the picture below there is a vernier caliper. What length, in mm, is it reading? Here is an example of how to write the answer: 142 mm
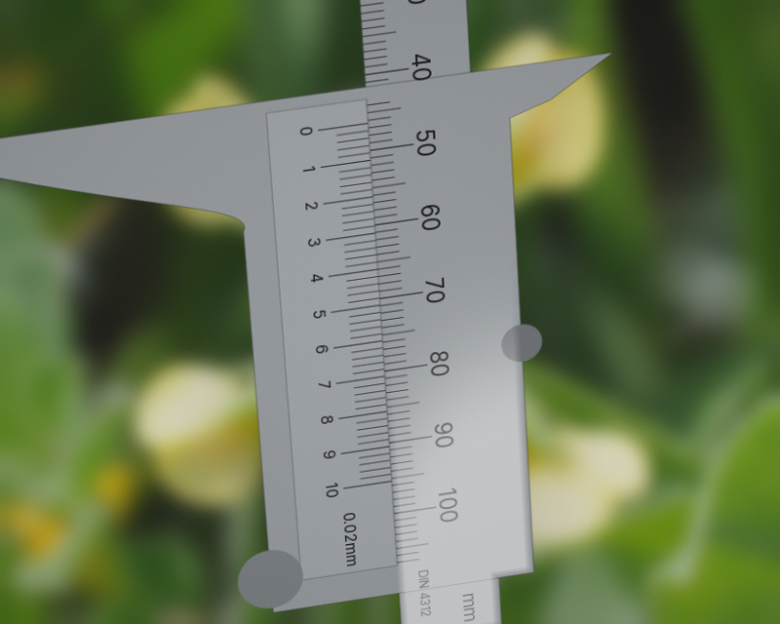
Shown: 46.4 mm
